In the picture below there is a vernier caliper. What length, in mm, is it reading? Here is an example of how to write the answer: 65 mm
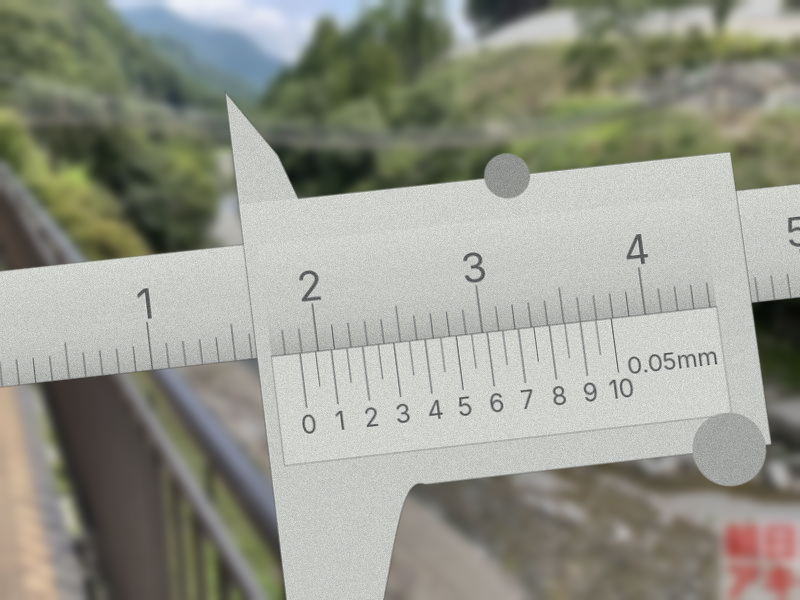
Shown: 18.9 mm
